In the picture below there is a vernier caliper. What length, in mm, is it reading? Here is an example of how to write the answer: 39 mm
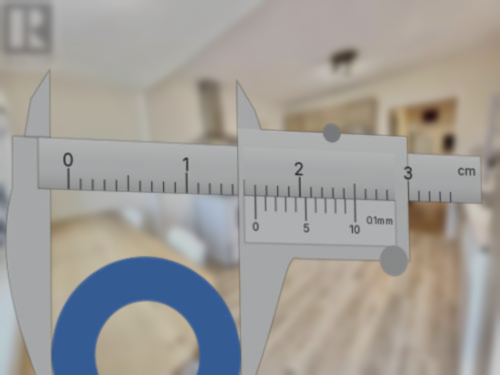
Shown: 16.0 mm
